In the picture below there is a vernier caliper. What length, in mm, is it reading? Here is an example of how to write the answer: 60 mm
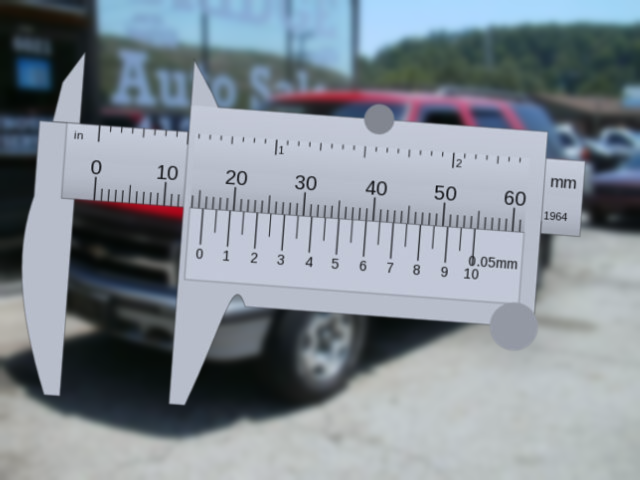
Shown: 15.6 mm
